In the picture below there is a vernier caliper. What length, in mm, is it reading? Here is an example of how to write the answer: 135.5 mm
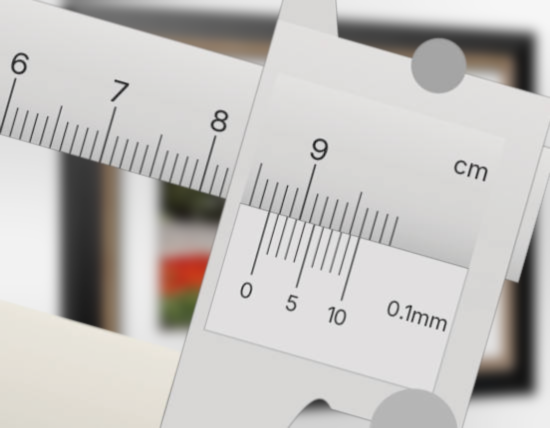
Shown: 87.0 mm
